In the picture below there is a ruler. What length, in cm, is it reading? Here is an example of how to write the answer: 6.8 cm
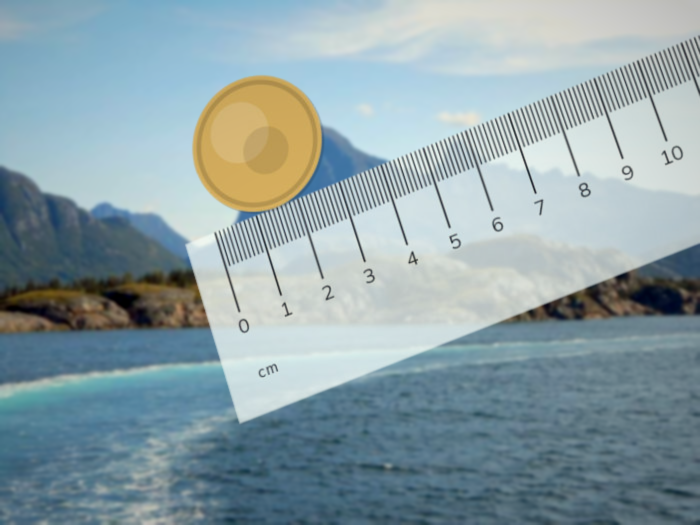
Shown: 3 cm
